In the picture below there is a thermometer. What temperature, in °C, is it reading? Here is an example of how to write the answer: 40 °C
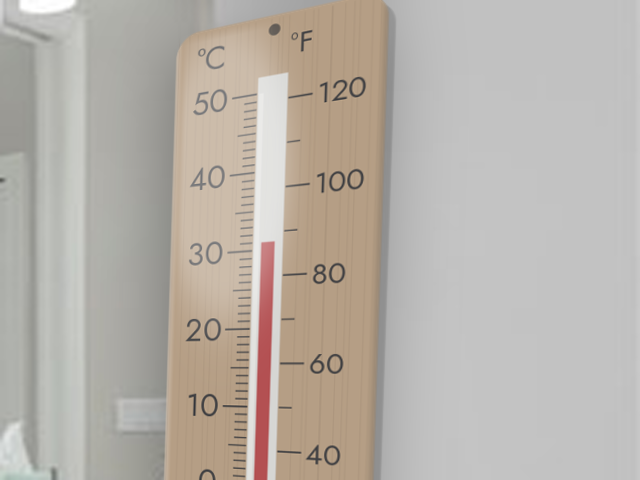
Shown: 31 °C
